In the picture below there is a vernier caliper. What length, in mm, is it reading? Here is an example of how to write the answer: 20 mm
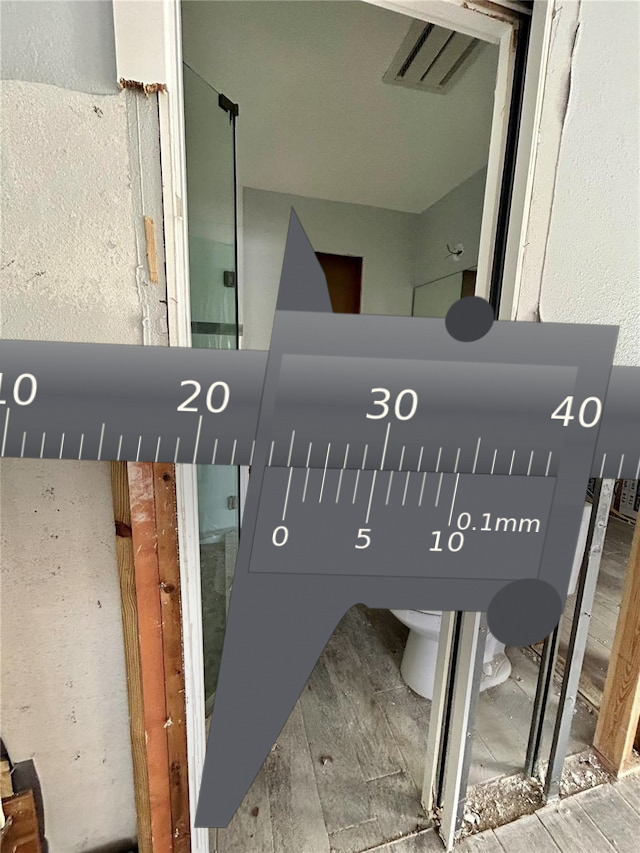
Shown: 25.2 mm
